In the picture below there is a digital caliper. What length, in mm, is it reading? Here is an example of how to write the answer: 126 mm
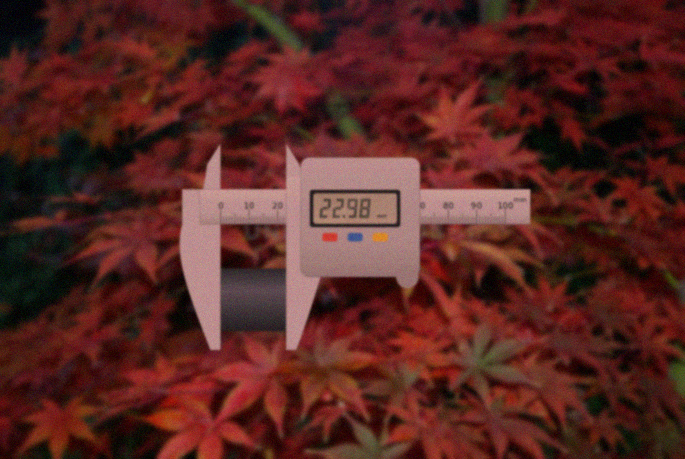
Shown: 22.98 mm
